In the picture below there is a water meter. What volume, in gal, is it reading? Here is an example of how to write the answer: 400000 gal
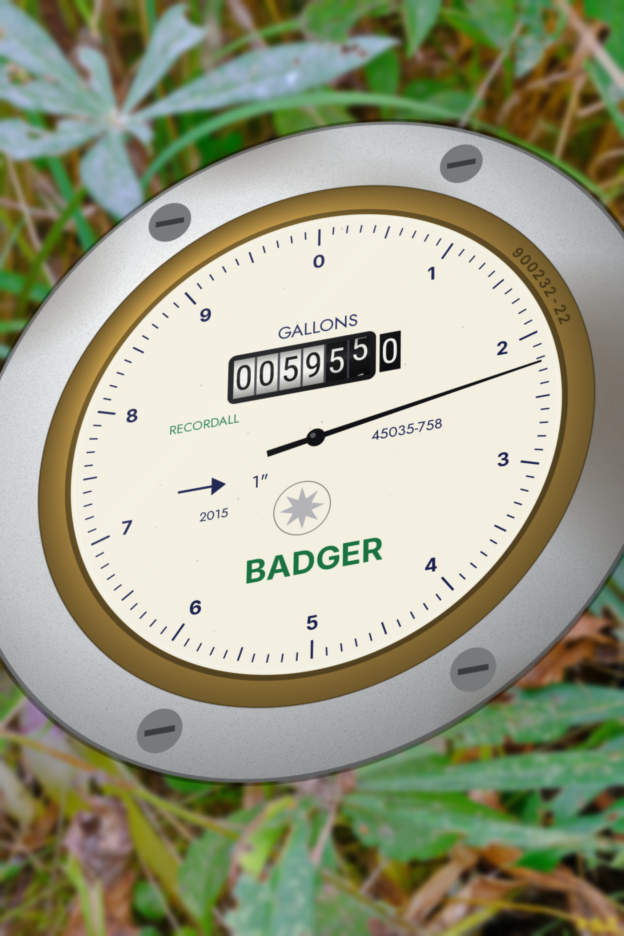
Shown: 59552.2 gal
